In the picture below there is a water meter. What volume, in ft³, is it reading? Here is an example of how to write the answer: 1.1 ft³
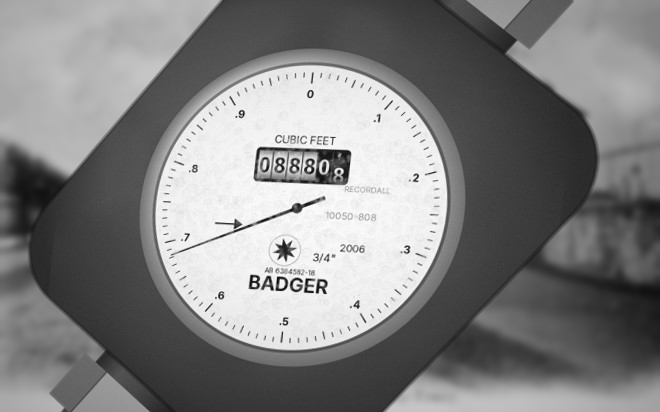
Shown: 88807.68 ft³
